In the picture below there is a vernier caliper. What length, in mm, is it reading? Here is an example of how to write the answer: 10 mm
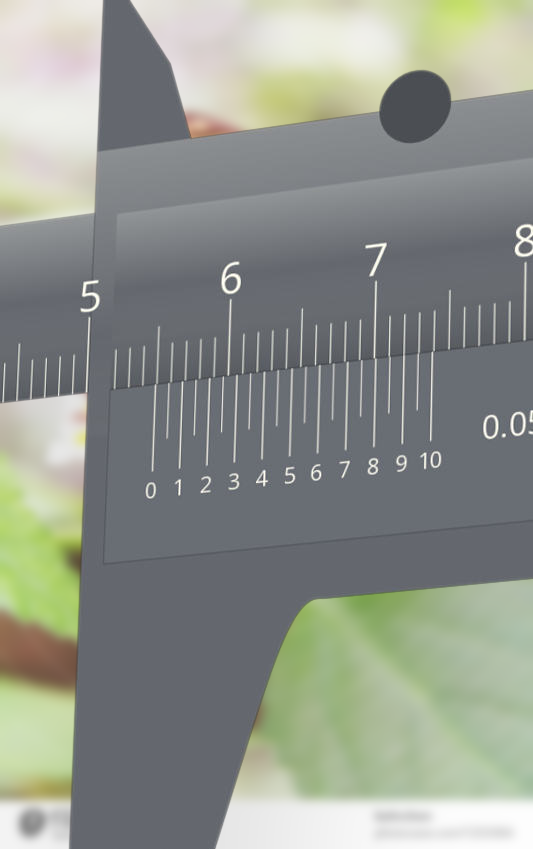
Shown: 54.9 mm
